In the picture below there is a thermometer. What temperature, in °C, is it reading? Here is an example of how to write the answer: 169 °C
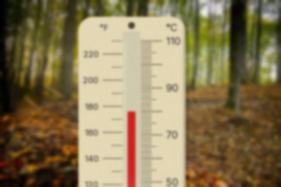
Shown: 80 °C
